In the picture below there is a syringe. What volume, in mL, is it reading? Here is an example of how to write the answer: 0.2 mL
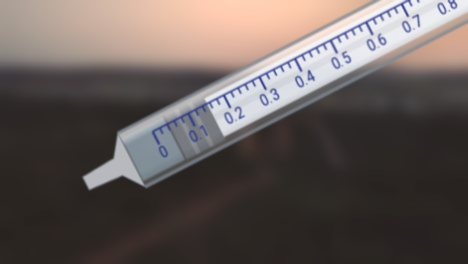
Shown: 0.04 mL
